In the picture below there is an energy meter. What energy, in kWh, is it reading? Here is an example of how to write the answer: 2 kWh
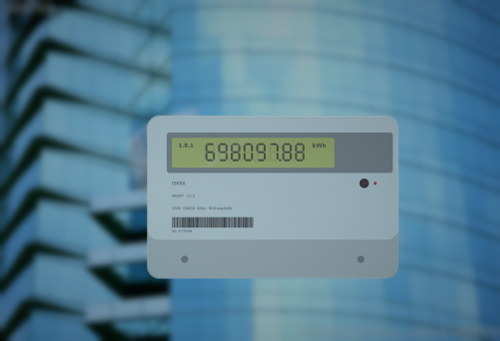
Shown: 698097.88 kWh
